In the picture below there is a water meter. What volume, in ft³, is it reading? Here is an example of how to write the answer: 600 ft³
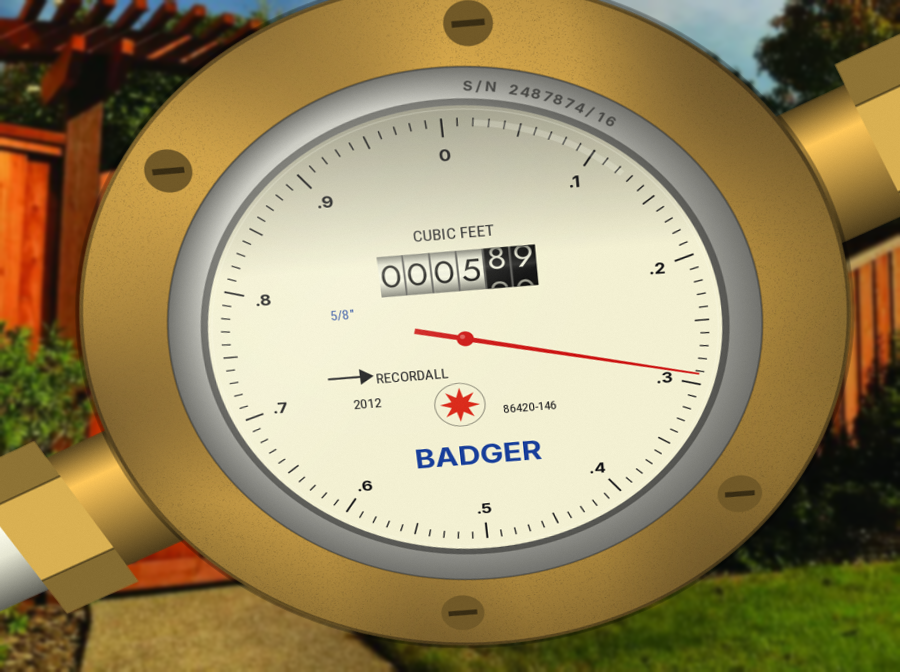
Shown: 589.29 ft³
